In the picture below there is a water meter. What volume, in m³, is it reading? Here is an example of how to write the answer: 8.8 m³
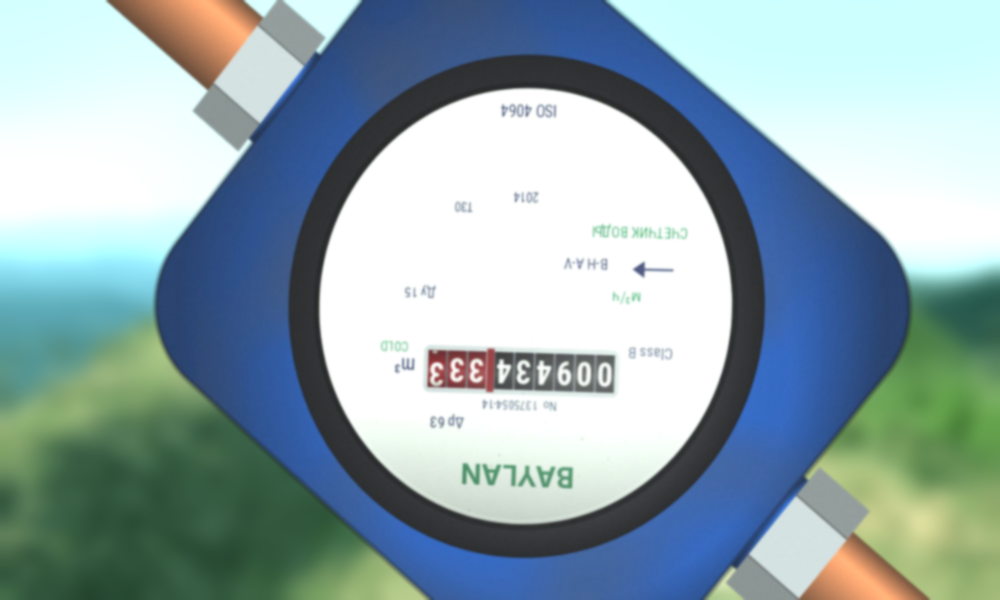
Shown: 9434.333 m³
